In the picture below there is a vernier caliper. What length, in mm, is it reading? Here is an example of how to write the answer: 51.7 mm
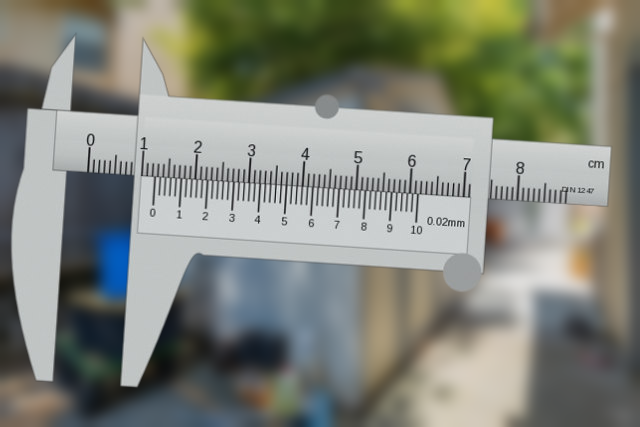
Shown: 12.5 mm
